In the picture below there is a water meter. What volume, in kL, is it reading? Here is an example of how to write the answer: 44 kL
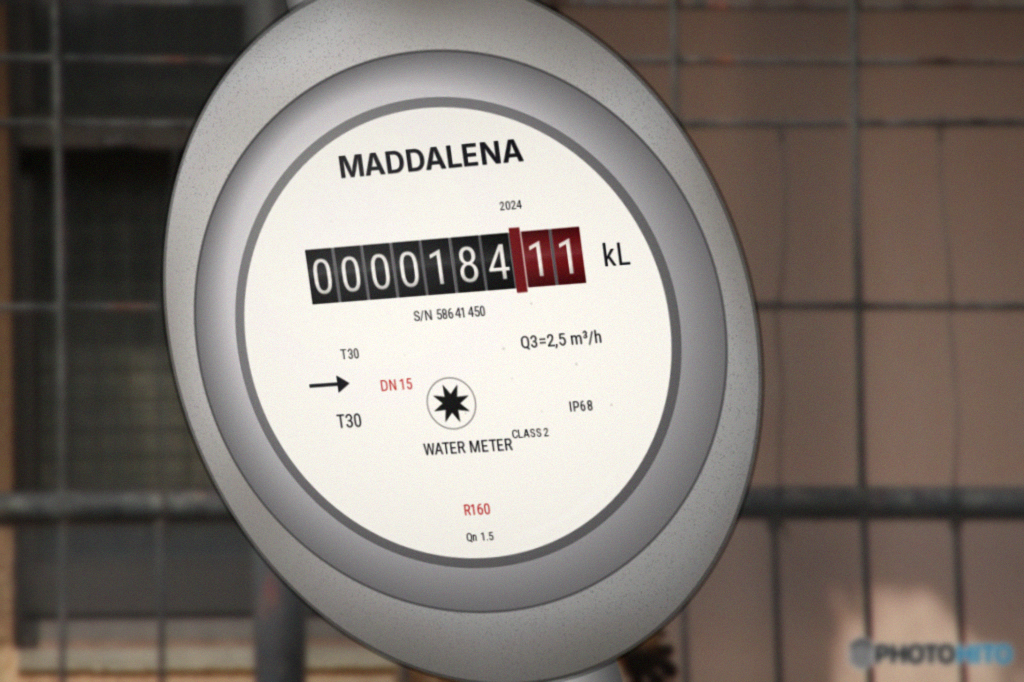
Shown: 184.11 kL
